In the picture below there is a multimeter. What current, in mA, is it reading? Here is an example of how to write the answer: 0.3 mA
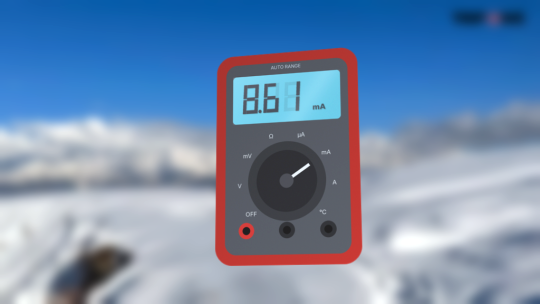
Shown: 8.61 mA
